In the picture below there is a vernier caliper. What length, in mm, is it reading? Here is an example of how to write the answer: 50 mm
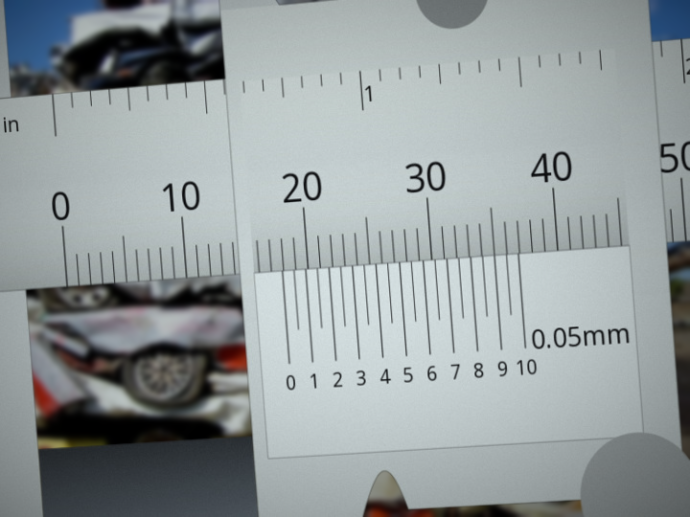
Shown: 17.9 mm
